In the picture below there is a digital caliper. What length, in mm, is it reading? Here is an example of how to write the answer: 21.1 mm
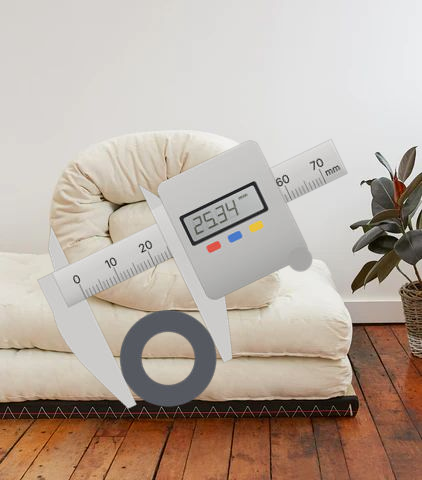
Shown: 25.34 mm
